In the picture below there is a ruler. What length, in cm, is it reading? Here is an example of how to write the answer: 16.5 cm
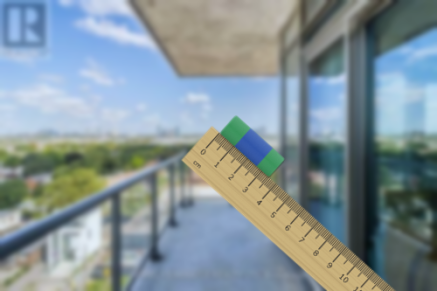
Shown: 3.5 cm
